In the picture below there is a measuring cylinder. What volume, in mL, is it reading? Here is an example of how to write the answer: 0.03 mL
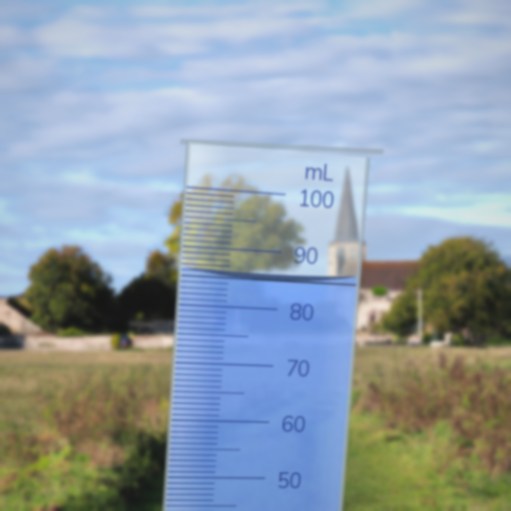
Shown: 85 mL
